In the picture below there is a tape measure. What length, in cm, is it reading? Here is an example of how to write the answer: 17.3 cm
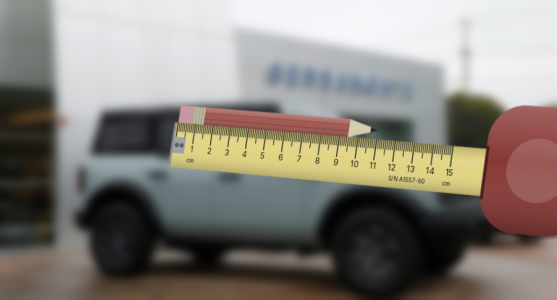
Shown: 11 cm
